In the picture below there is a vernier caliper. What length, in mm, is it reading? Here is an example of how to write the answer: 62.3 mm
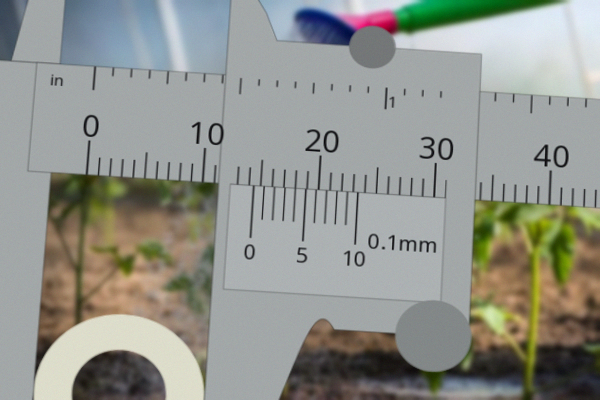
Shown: 14.4 mm
